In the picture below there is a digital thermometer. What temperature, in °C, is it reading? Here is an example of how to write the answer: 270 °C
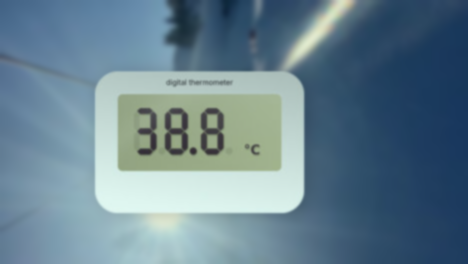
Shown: 38.8 °C
